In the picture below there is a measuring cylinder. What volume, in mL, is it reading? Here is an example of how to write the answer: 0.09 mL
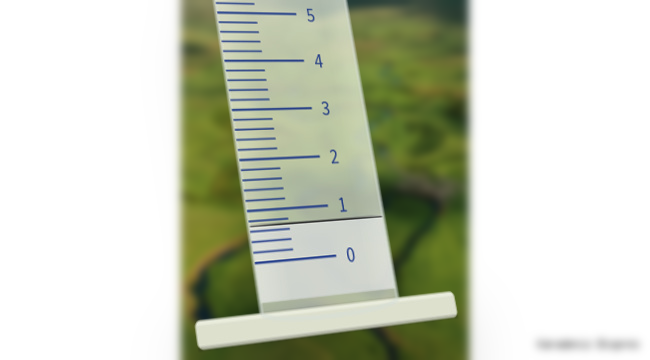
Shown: 0.7 mL
